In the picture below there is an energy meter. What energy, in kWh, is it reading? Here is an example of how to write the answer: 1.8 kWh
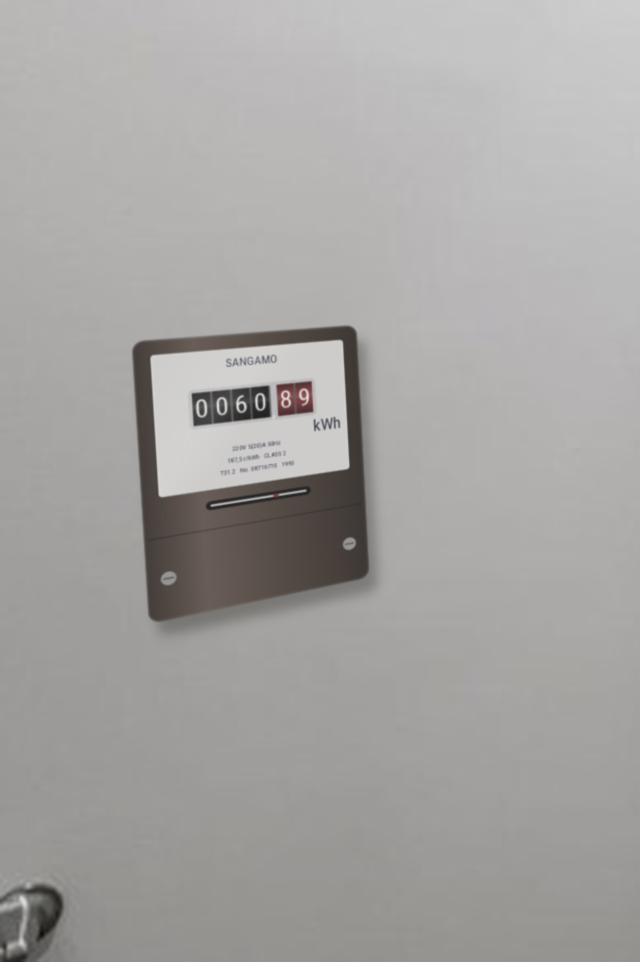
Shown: 60.89 kWh
